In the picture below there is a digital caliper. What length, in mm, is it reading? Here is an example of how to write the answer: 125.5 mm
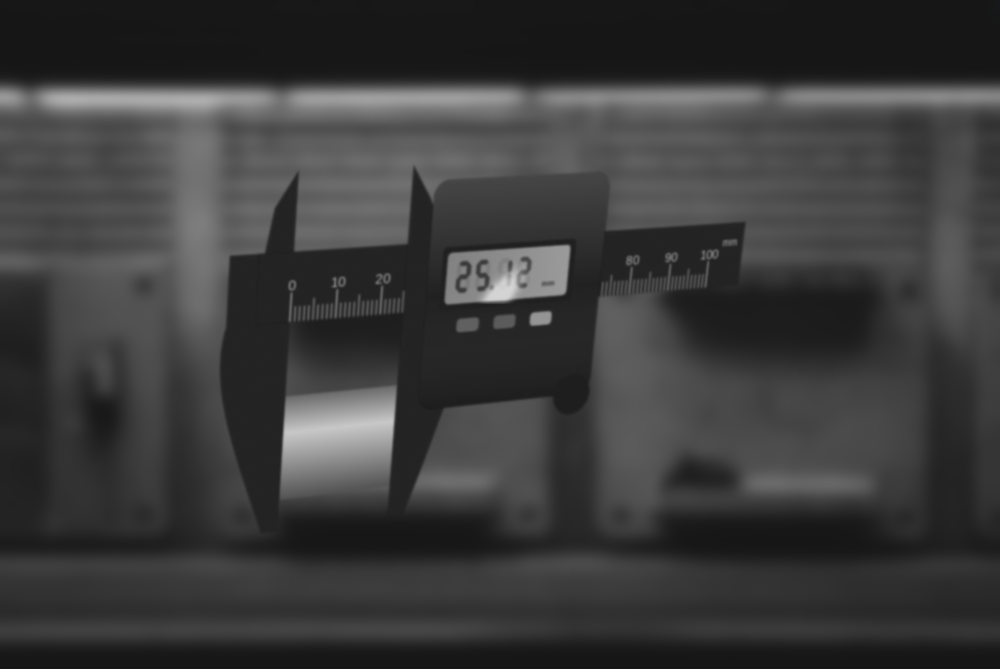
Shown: 25.12 mm
